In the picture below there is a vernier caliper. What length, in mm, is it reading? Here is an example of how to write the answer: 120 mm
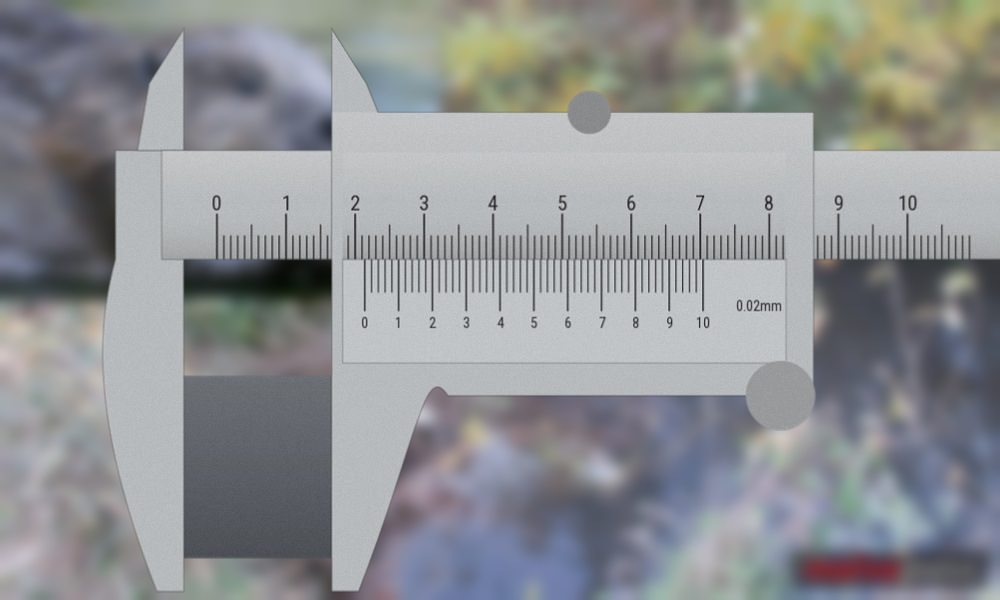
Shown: 21.4 mm
